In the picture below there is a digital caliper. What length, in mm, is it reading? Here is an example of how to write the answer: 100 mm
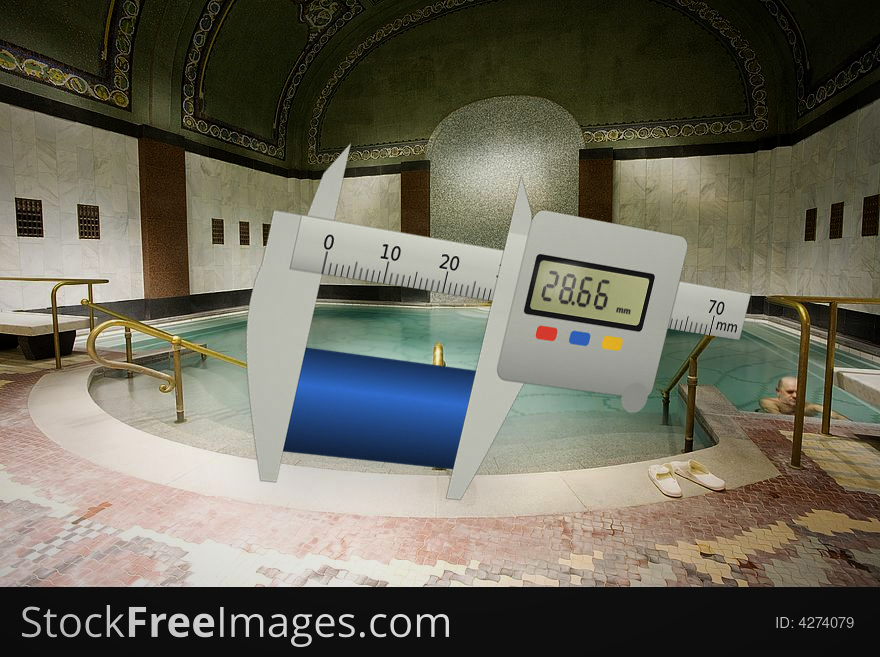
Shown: 28.66 mm
